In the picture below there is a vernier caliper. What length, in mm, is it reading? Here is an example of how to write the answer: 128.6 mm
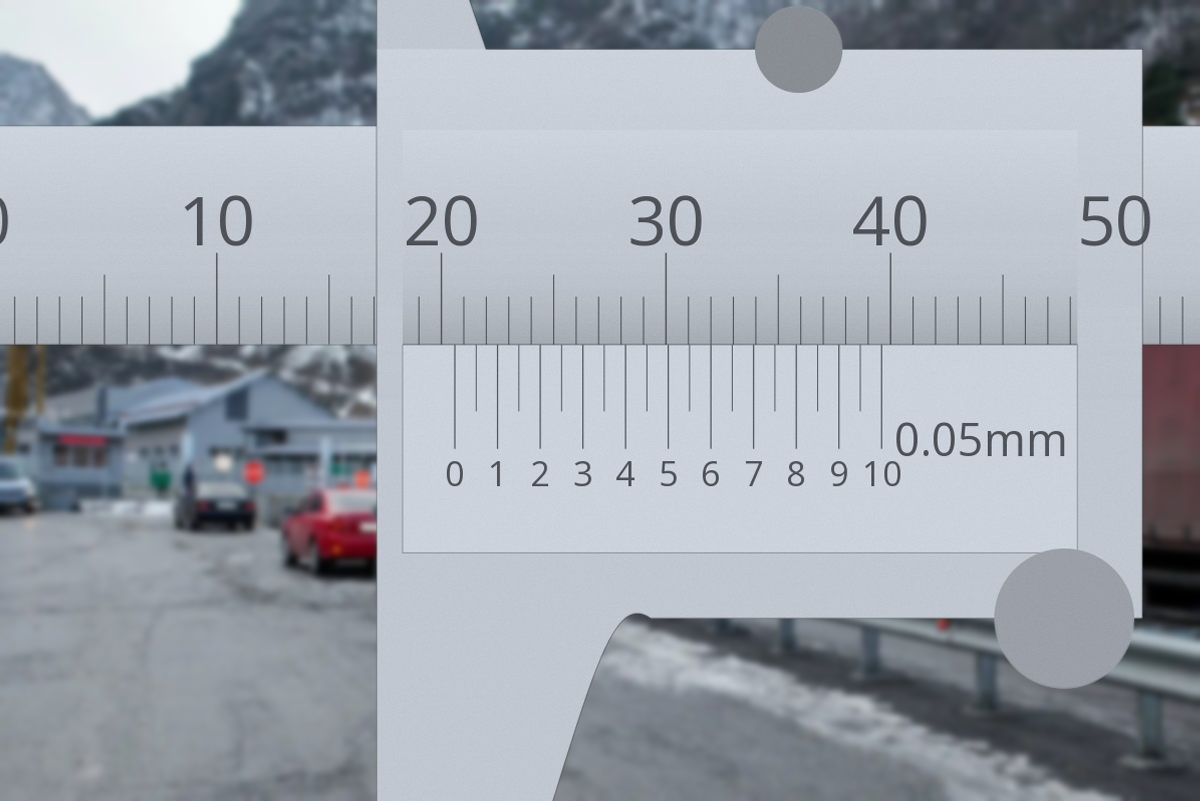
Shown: 20.6 mm
